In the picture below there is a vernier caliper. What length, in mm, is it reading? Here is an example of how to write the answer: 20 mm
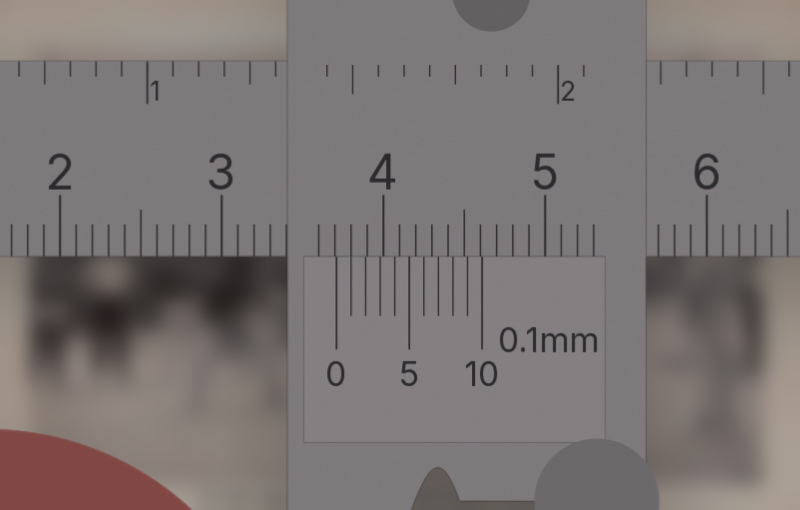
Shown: 37.1 mm
